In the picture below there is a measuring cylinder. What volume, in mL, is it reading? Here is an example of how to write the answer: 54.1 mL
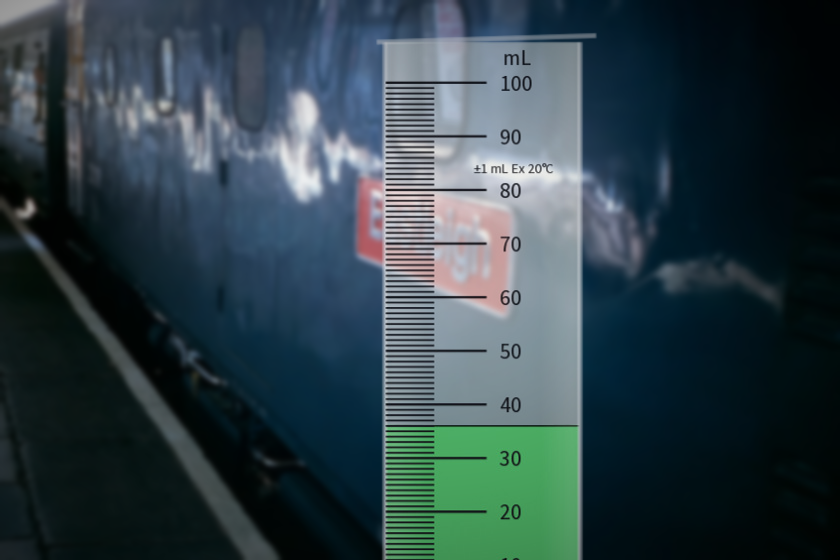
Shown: 36 mL
